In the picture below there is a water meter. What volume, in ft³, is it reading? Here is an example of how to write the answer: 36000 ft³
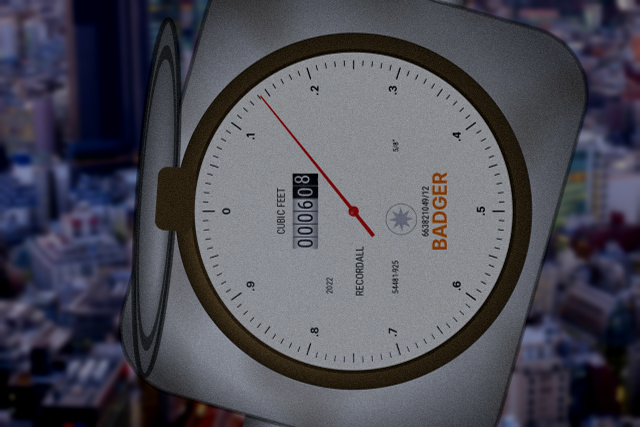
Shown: 608.14 ft³
